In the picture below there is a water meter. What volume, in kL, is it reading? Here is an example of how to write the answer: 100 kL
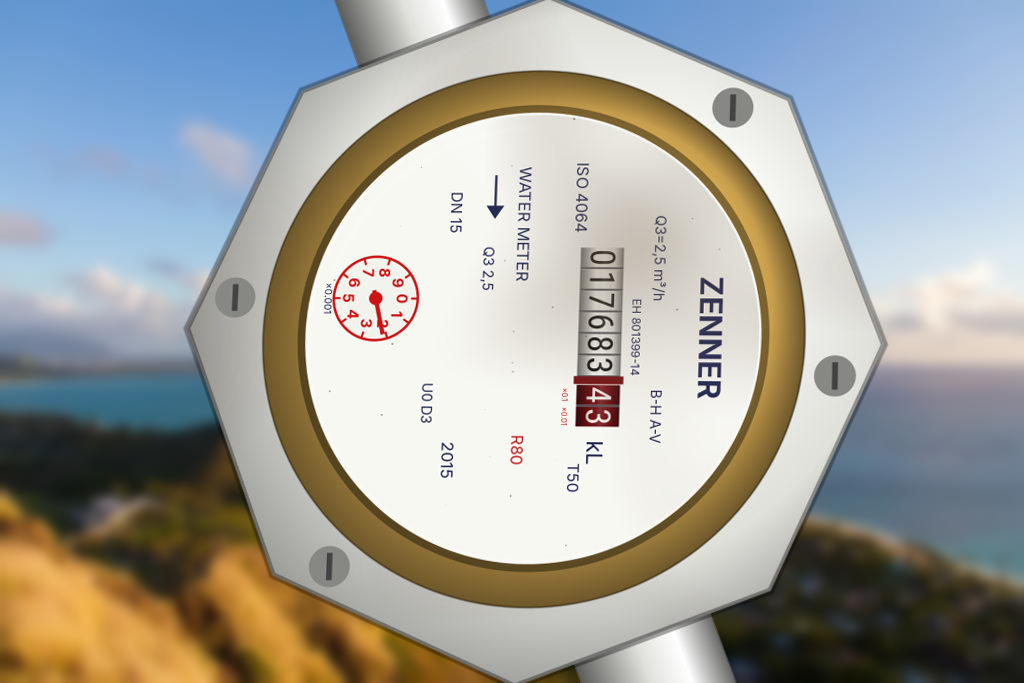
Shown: 17683.432 kL
